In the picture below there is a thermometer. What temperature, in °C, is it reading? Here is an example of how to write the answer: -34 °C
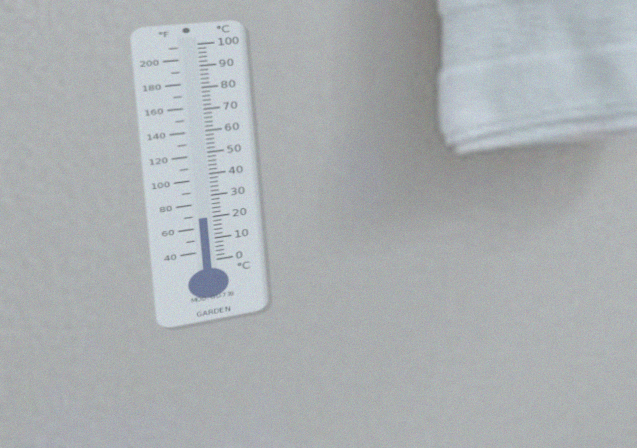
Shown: 20 °C
